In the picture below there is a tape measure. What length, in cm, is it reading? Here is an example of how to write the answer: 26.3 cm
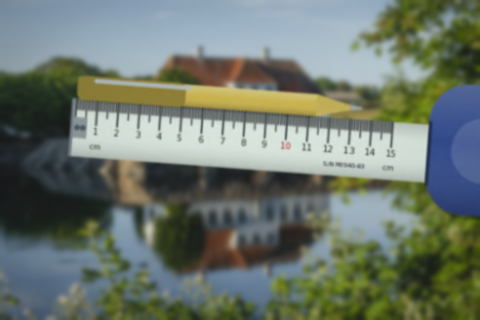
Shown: 13.5 cm
